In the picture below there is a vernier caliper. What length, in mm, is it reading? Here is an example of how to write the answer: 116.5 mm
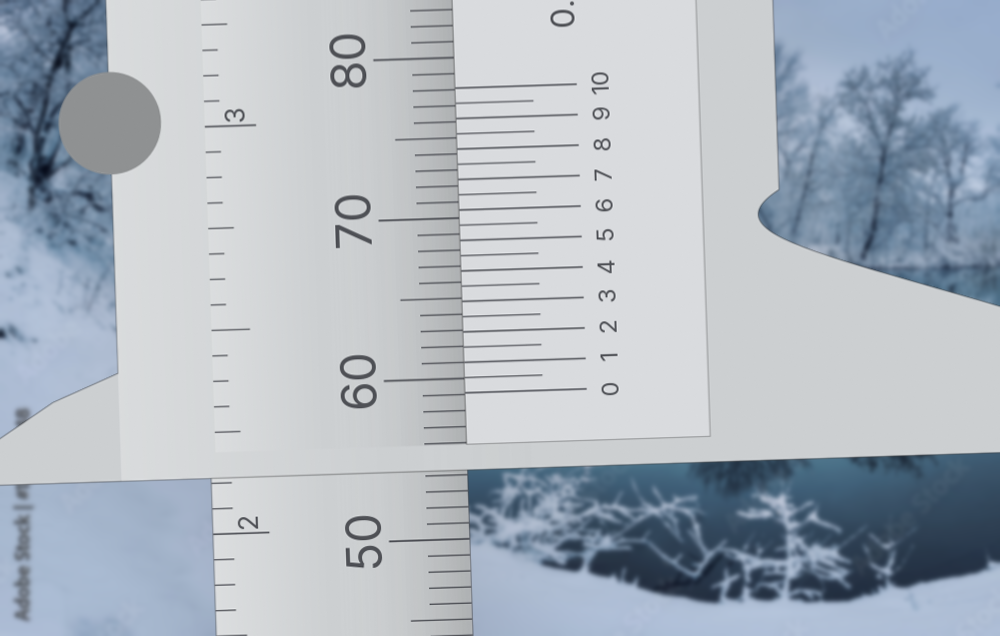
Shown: 59.1 mm
